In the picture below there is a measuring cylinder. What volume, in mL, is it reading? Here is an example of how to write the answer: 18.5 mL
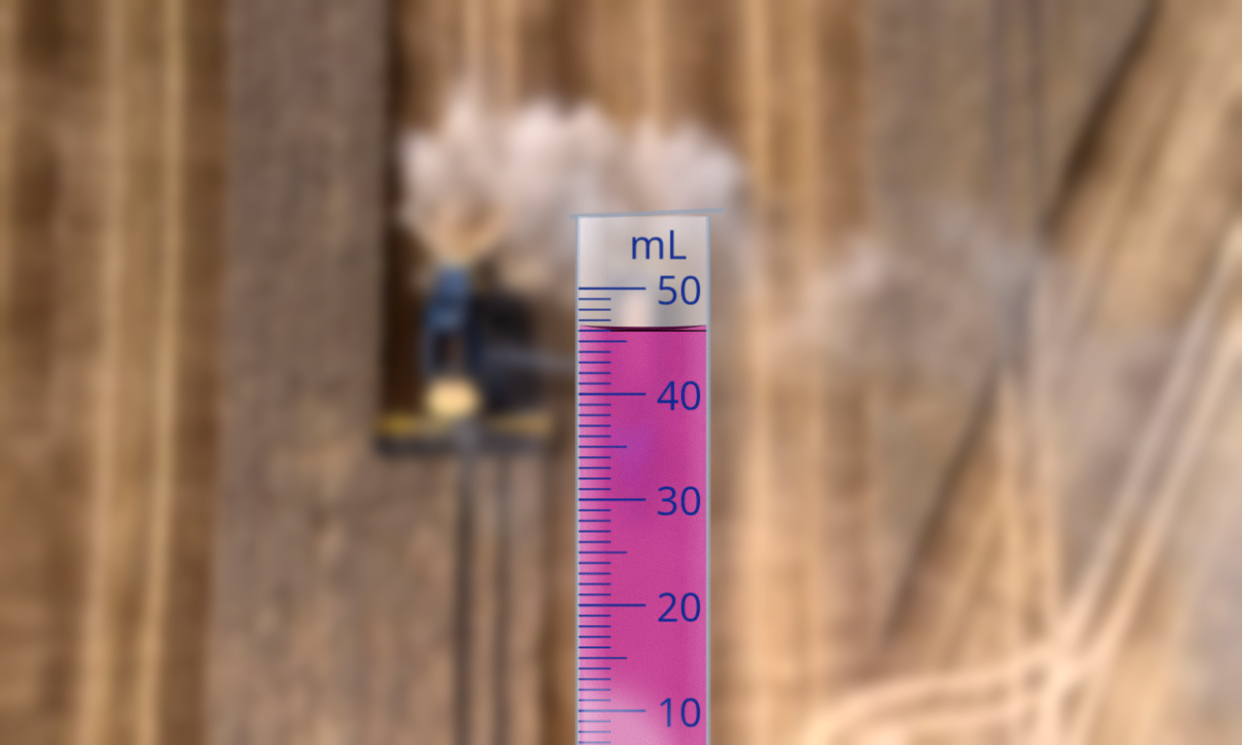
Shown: 46 mL
